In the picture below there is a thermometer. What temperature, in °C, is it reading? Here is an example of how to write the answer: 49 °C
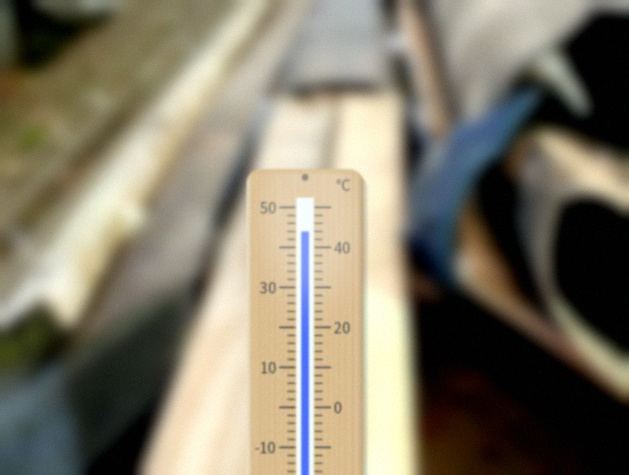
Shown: 44 °C
